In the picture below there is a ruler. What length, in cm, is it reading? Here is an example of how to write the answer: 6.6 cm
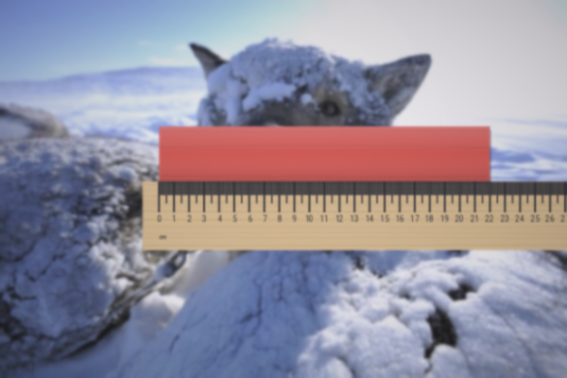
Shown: 22 cm
